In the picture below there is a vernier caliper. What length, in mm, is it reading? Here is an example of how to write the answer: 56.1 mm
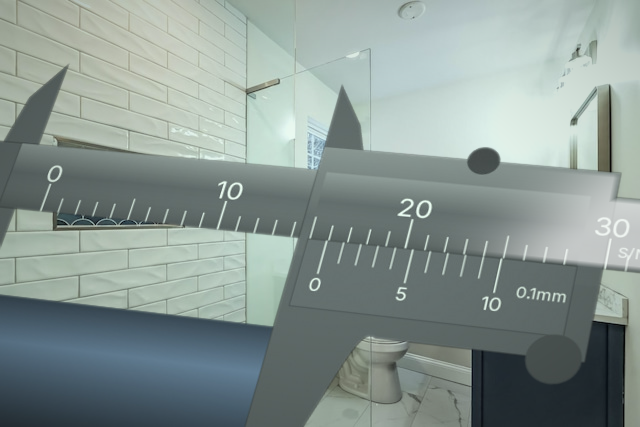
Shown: 15.9 mm
